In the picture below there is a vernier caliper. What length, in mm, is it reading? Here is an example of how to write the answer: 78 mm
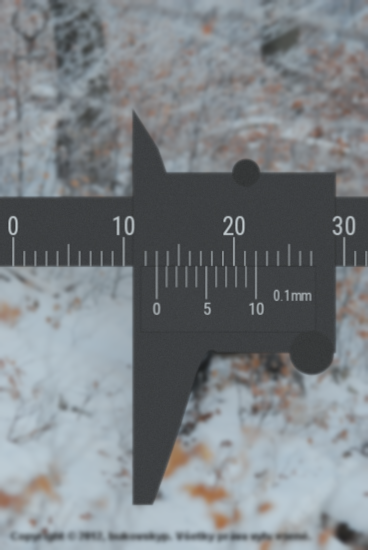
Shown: 13.0 mm
